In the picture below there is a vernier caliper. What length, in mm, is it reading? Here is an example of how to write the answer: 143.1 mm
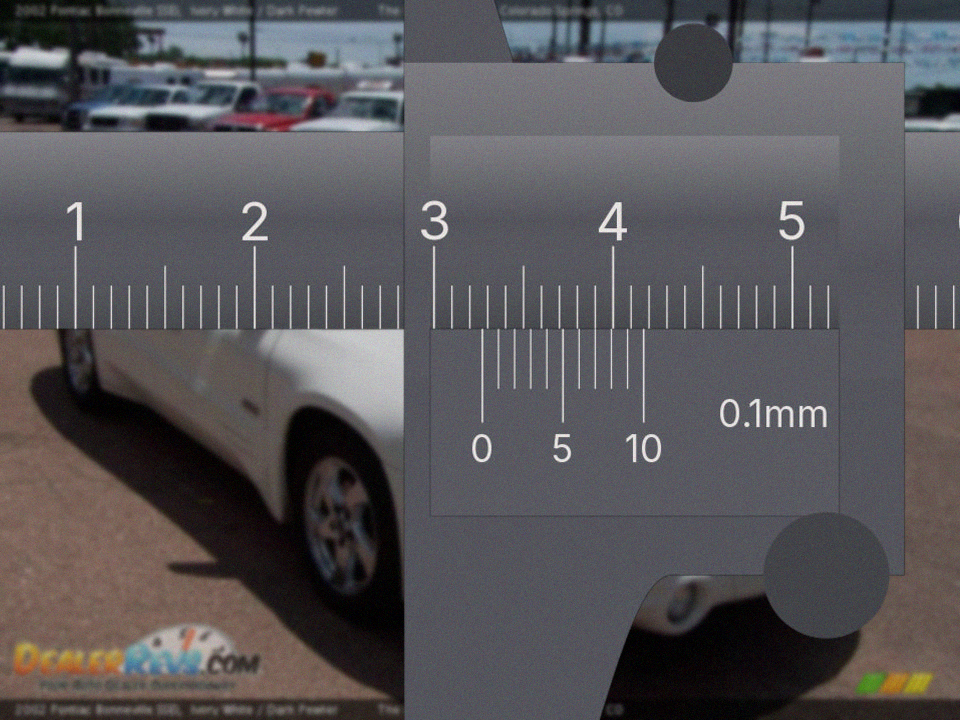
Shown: 32.7 mm
